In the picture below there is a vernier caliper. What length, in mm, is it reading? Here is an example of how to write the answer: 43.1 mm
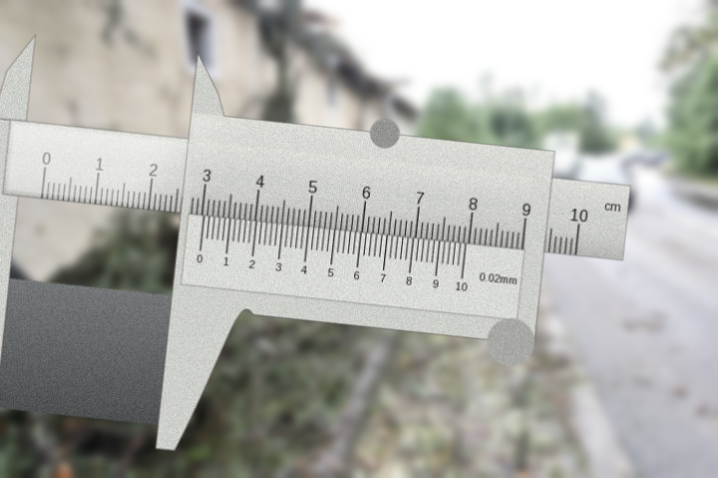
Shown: 30.4 mm
